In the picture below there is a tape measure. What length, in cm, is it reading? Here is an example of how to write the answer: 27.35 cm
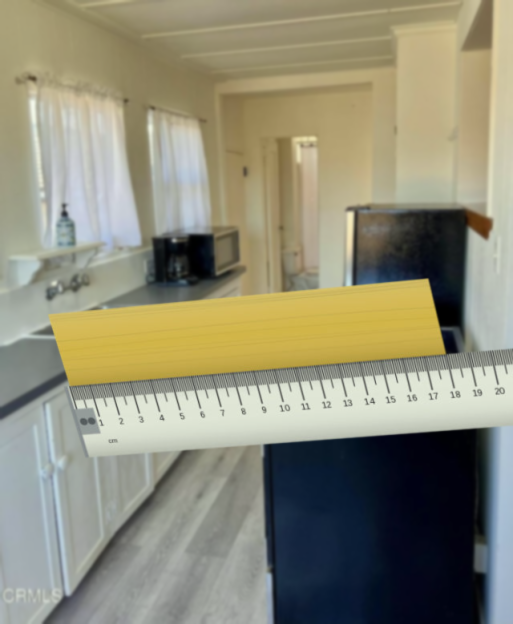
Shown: 18 cm
